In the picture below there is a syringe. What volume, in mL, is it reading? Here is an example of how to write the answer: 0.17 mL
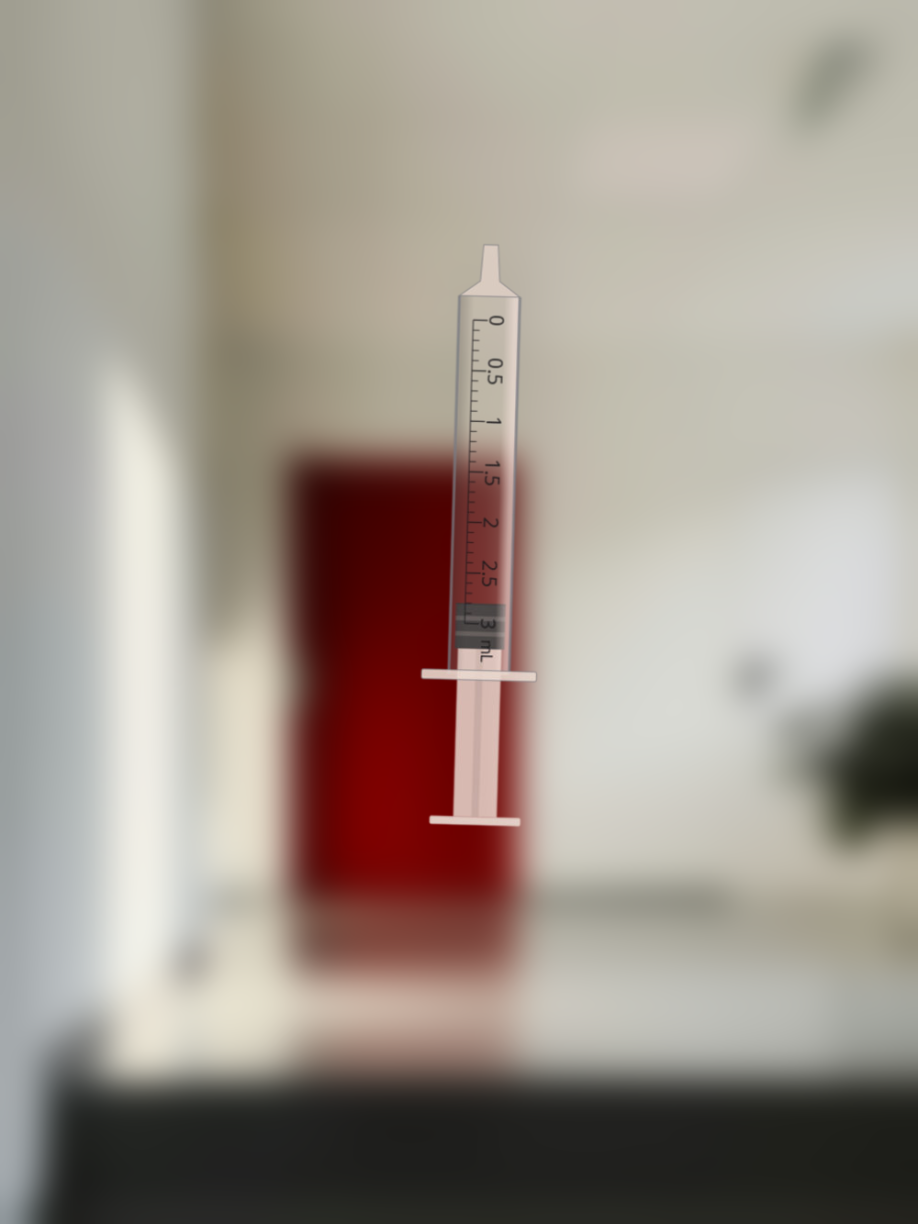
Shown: 2.8 mL
